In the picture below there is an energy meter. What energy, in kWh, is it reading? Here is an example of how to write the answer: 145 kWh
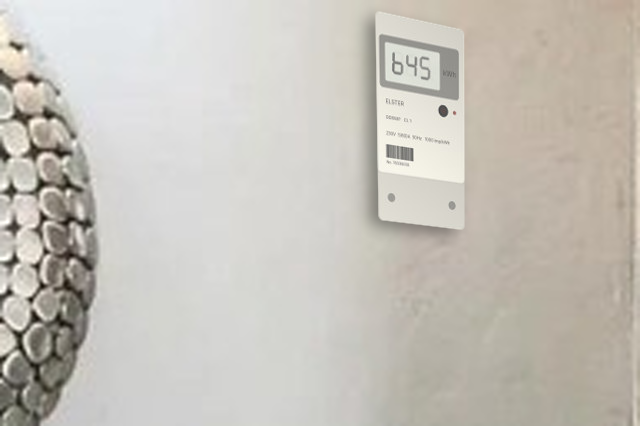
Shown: 645 kWh
